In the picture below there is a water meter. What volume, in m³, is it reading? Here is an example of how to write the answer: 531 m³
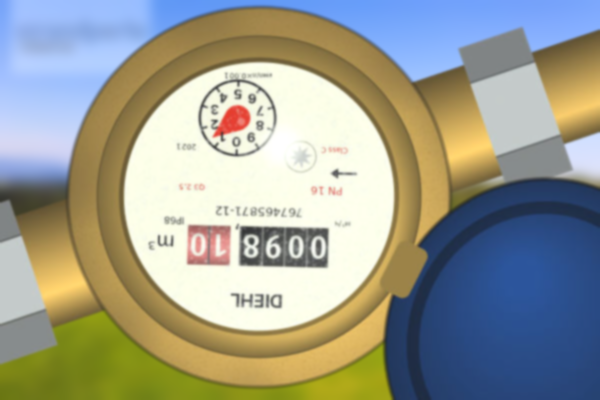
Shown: 98.101 m³
